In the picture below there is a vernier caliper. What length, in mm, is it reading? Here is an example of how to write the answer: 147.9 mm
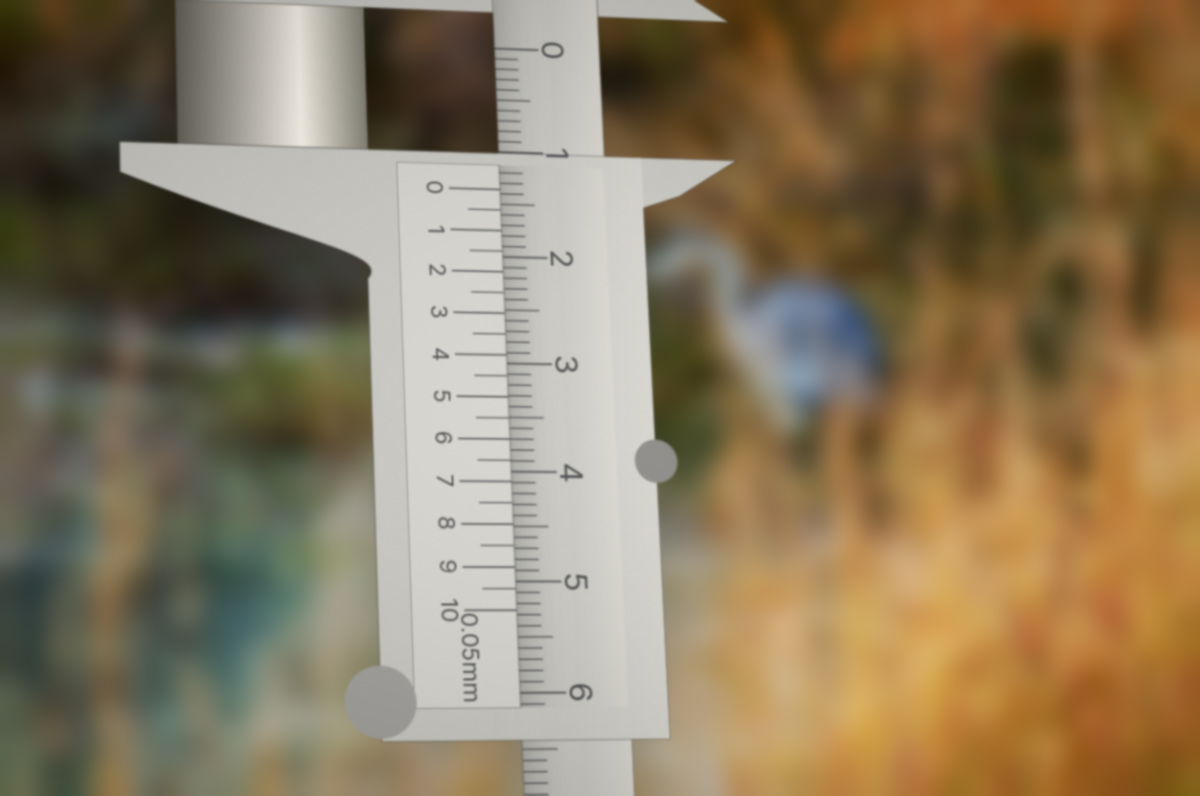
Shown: 13.6 mm
